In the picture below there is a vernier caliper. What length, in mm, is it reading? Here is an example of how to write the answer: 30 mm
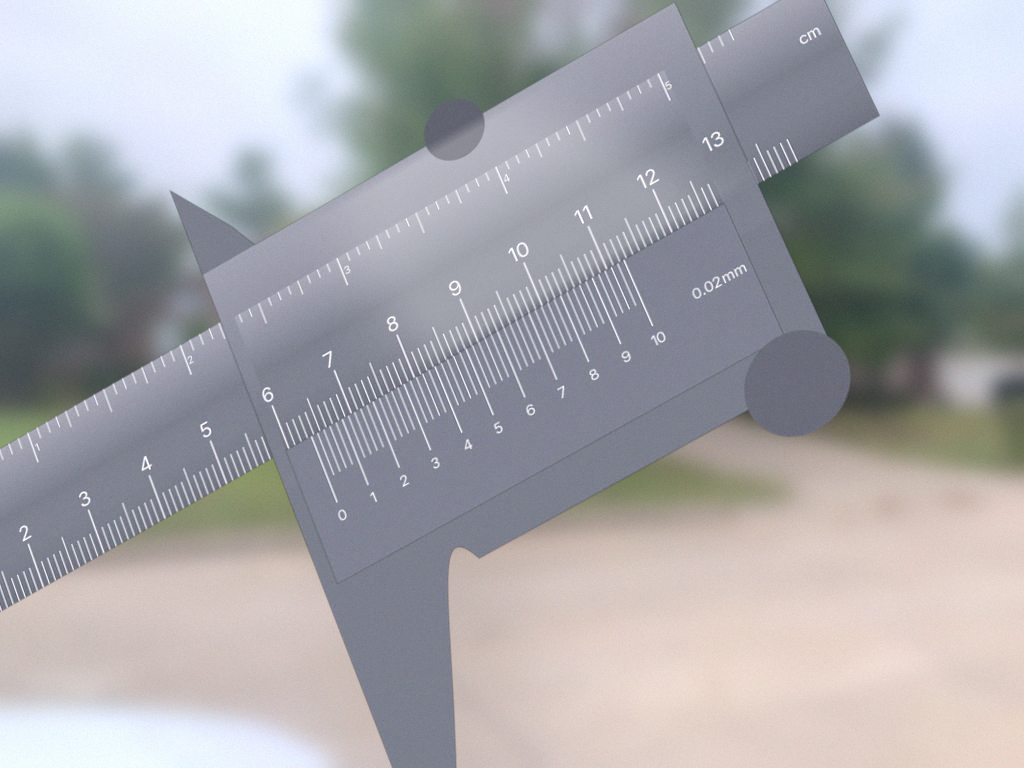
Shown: 63.6 mm
